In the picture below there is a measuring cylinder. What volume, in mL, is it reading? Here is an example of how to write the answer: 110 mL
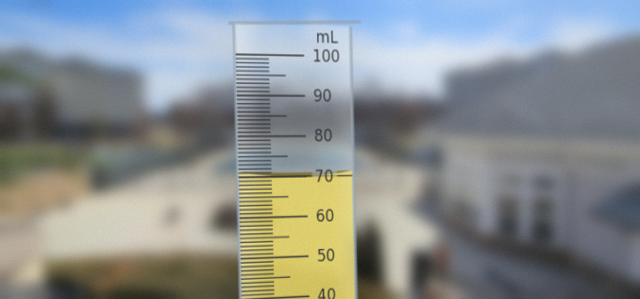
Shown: 70 mL
